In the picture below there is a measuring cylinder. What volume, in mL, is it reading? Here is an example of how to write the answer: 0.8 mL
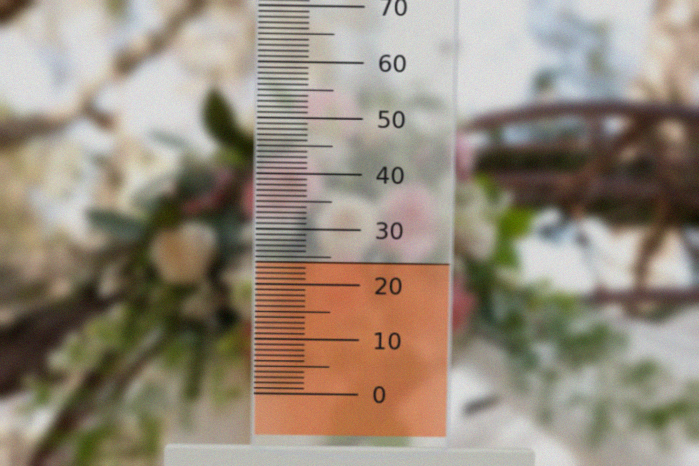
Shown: 24 mL
